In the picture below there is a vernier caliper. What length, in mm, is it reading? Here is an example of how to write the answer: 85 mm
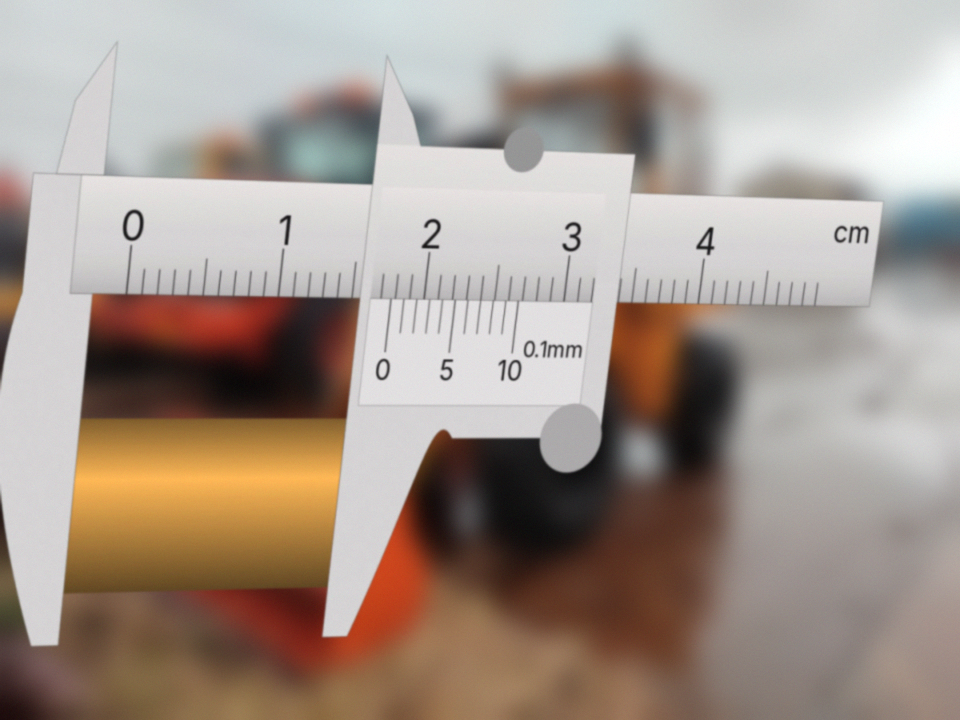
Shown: 17.7 mm
